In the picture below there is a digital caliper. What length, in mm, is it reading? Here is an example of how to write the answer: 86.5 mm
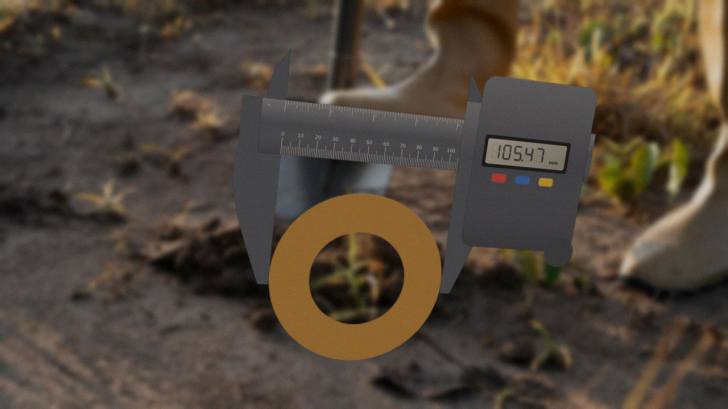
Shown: 105.47 mm
